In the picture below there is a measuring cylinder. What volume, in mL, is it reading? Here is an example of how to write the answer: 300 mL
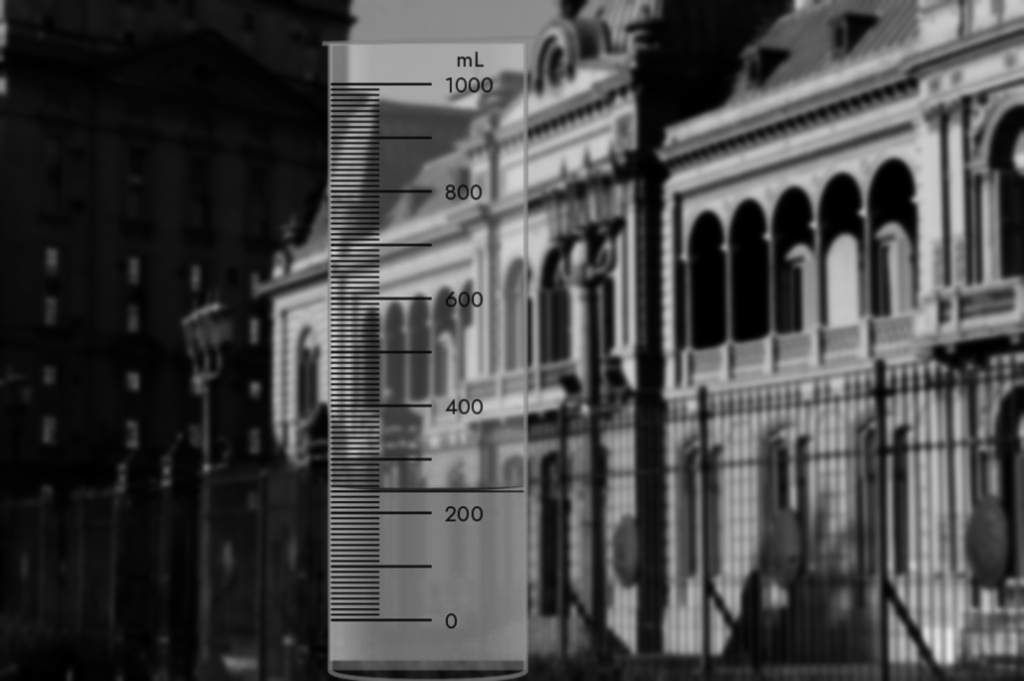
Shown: 240 mL
